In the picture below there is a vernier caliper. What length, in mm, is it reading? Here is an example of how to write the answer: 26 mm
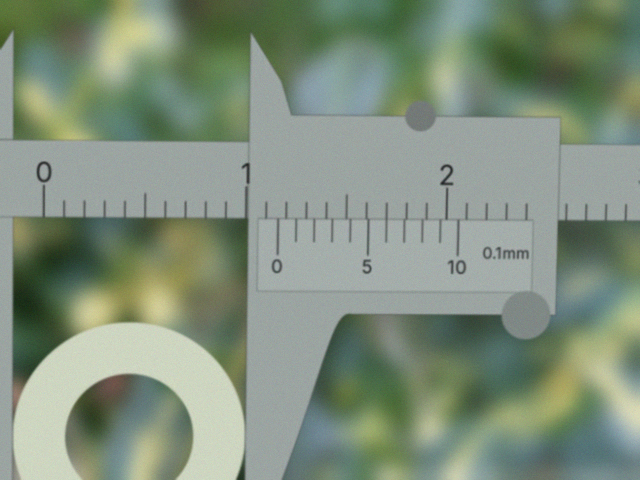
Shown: 11.6 mm
